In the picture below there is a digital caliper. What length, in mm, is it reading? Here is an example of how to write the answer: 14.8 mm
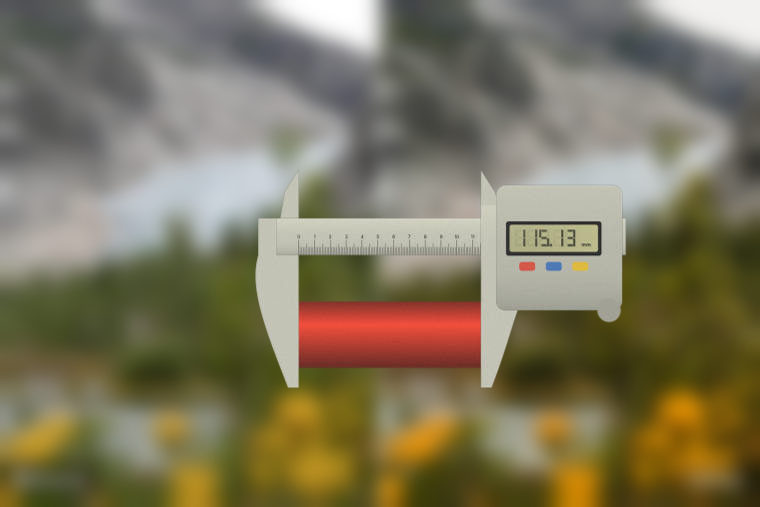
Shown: 115.13 mm
